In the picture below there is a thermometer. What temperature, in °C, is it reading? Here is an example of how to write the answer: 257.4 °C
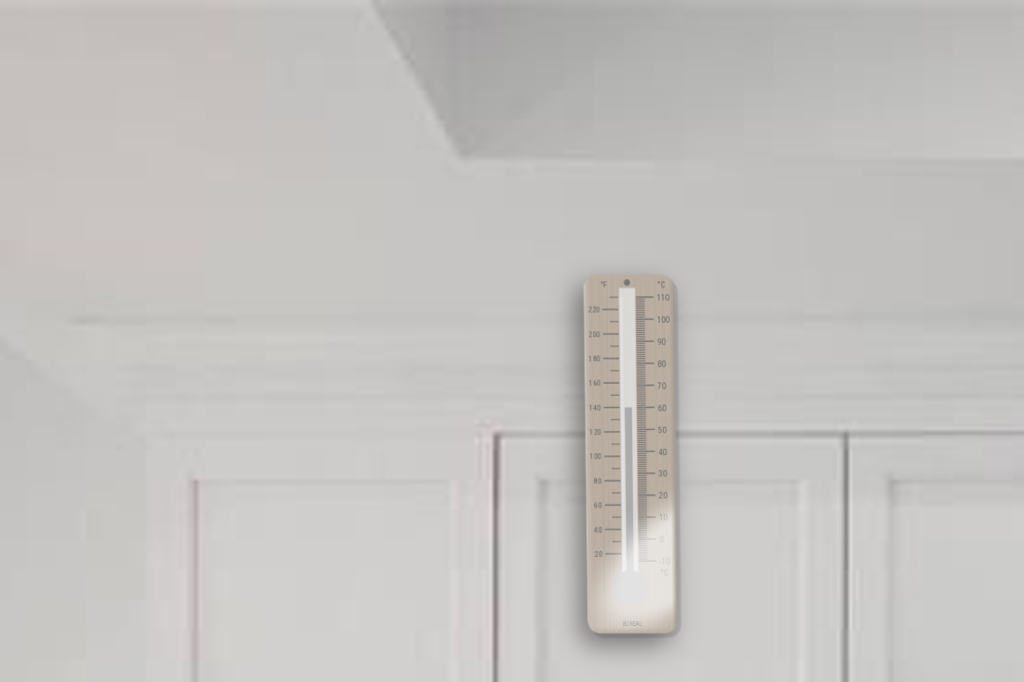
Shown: 60 °C
